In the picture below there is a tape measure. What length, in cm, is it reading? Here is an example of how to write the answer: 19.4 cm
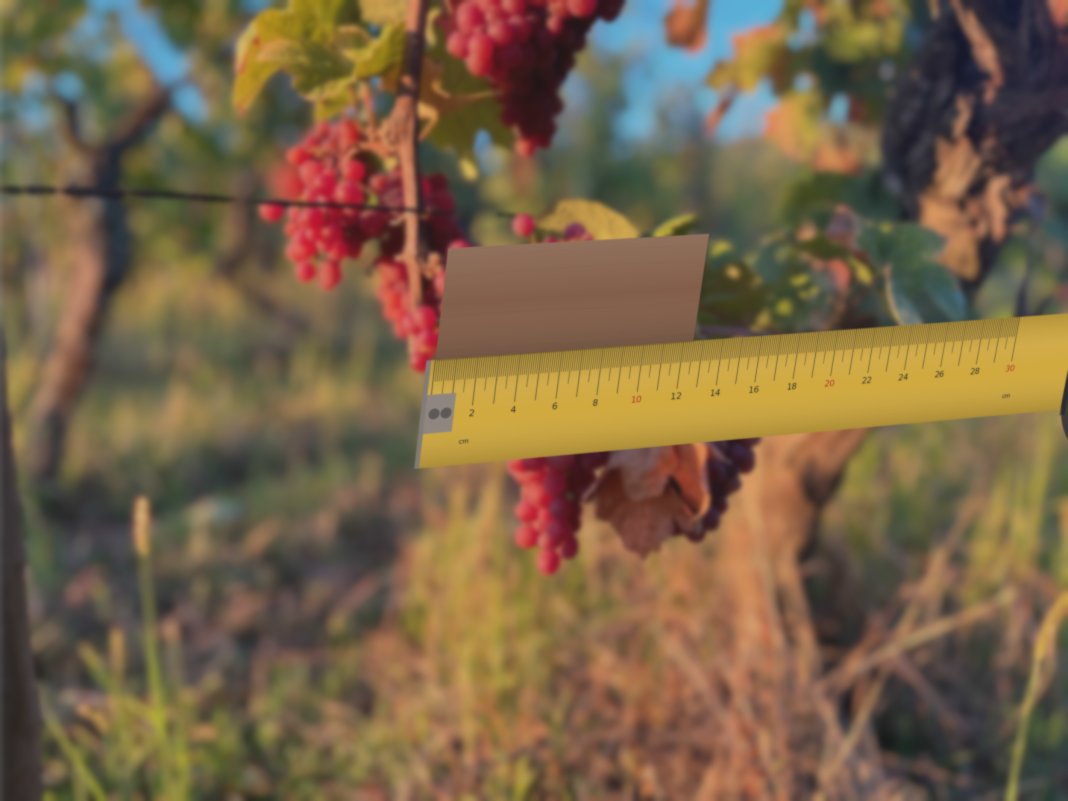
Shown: 12.5 cm
